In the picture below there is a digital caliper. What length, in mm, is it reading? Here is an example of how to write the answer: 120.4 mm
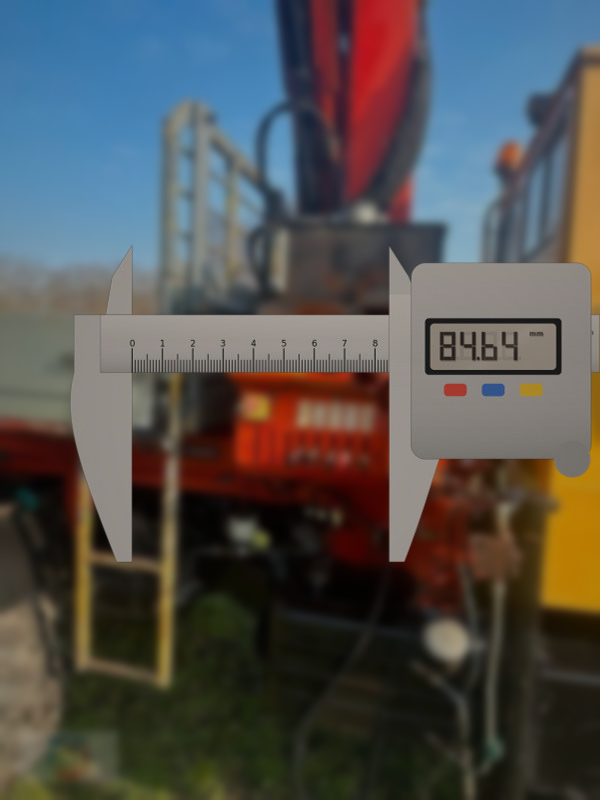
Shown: 84.64 mm
